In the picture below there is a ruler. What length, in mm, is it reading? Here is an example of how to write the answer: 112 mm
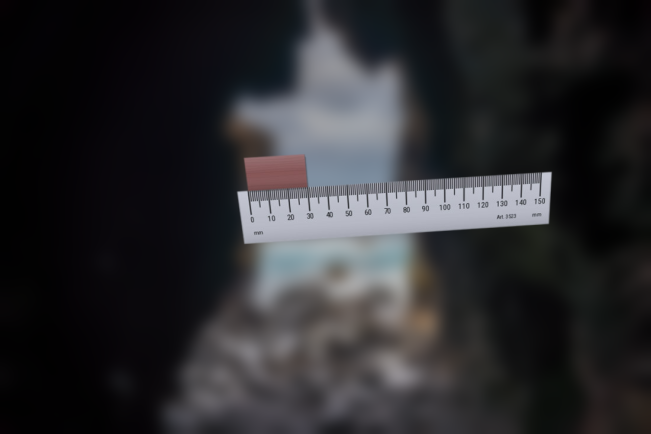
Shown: 30 mm
